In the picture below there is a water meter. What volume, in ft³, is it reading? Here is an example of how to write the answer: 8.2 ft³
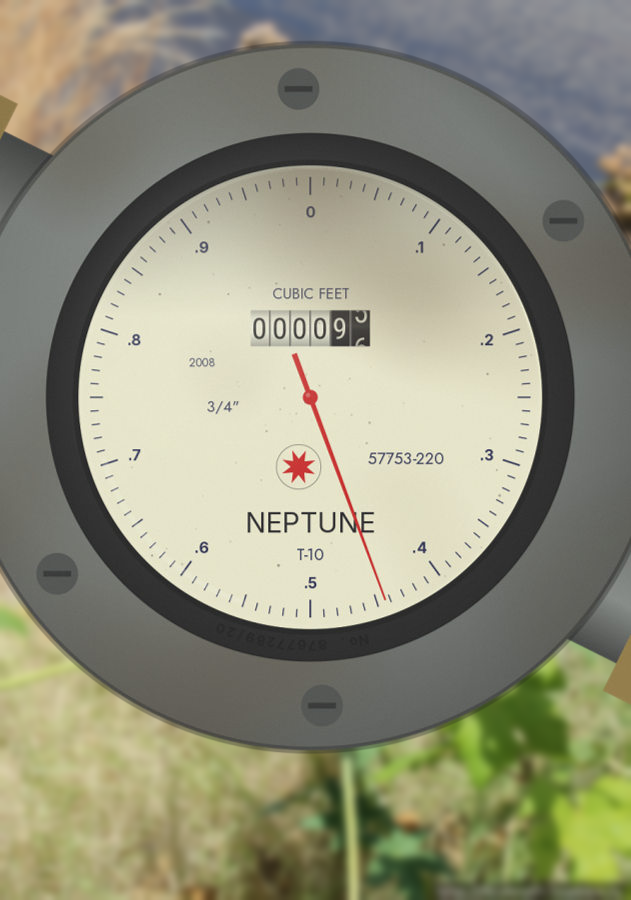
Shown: 95.44 ft³
